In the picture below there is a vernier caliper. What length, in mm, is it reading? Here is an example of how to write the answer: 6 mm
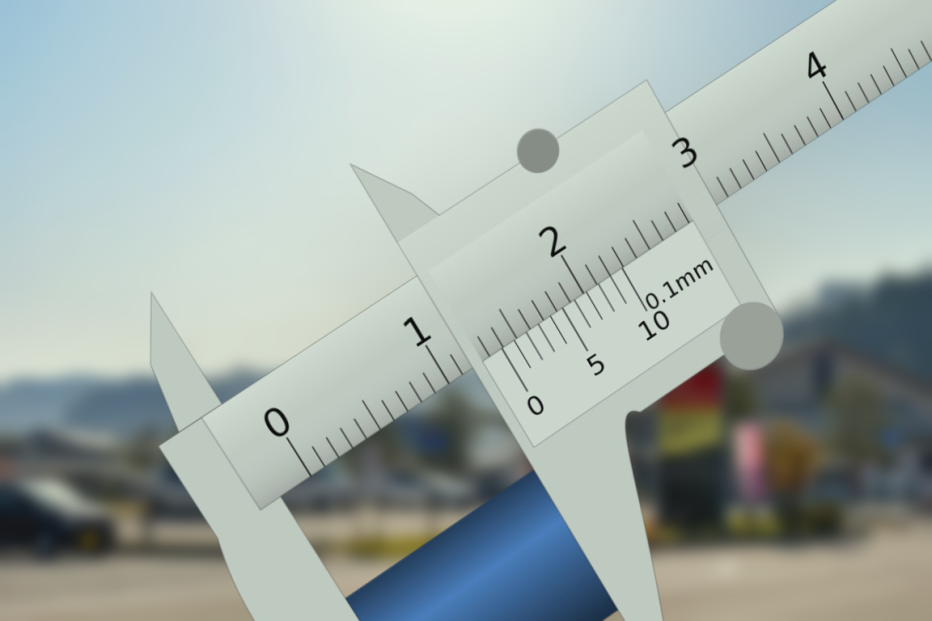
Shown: 13.9 mm
